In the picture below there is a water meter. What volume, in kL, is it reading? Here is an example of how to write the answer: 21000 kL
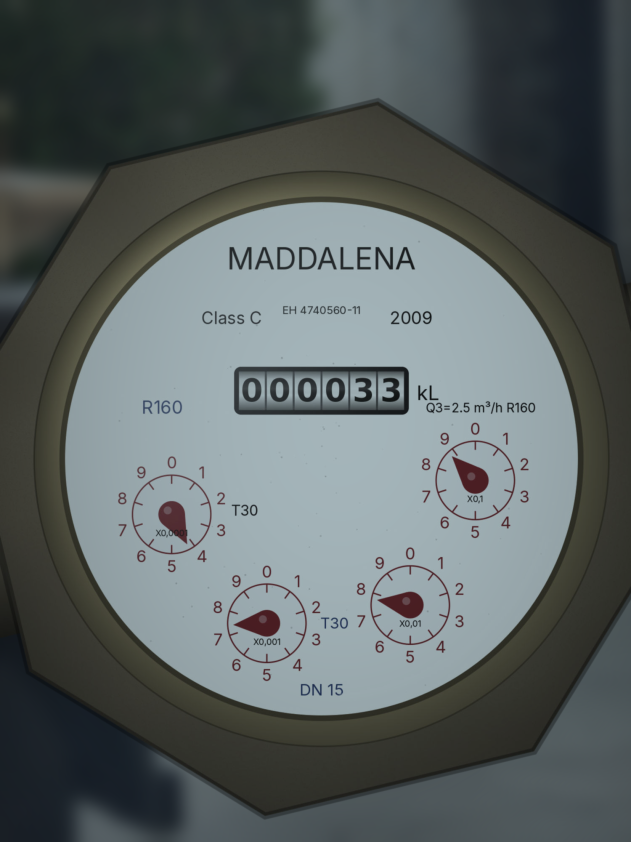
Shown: 33.8774 kL
